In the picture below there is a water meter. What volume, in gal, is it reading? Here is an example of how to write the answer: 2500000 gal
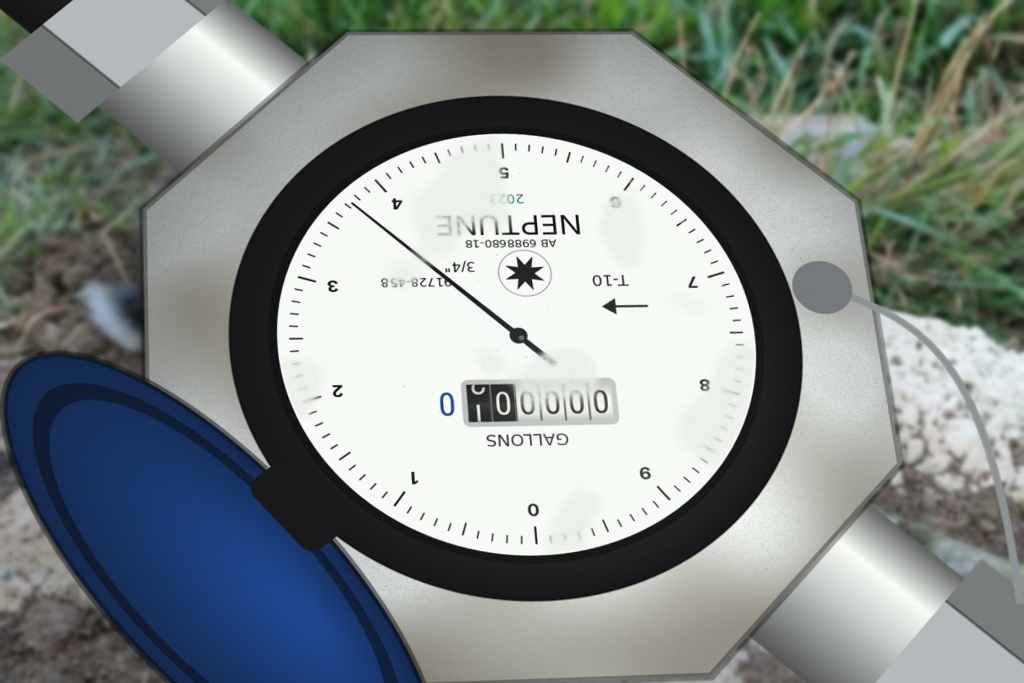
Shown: 13.7 gal
